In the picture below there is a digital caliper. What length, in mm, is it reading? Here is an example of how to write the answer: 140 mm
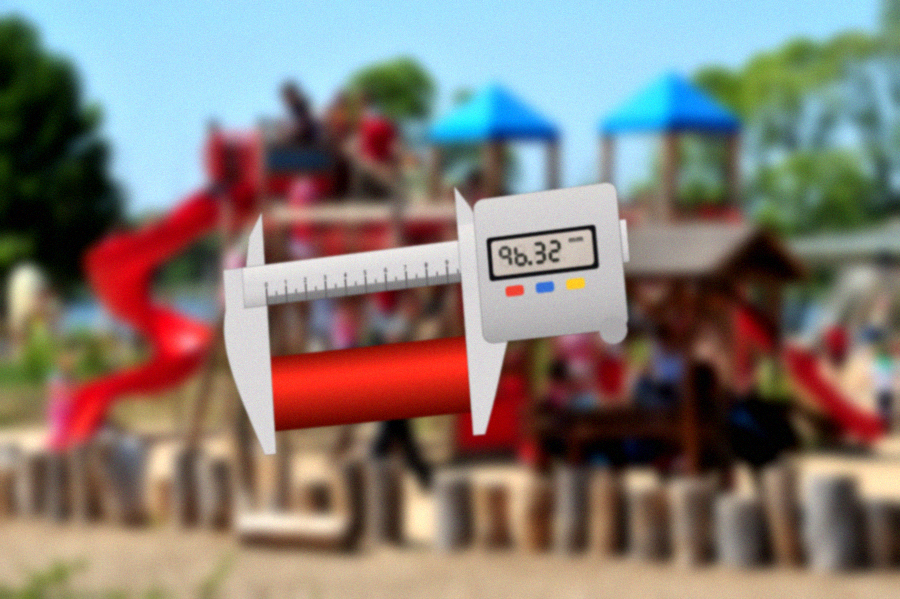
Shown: 96.32 mm
